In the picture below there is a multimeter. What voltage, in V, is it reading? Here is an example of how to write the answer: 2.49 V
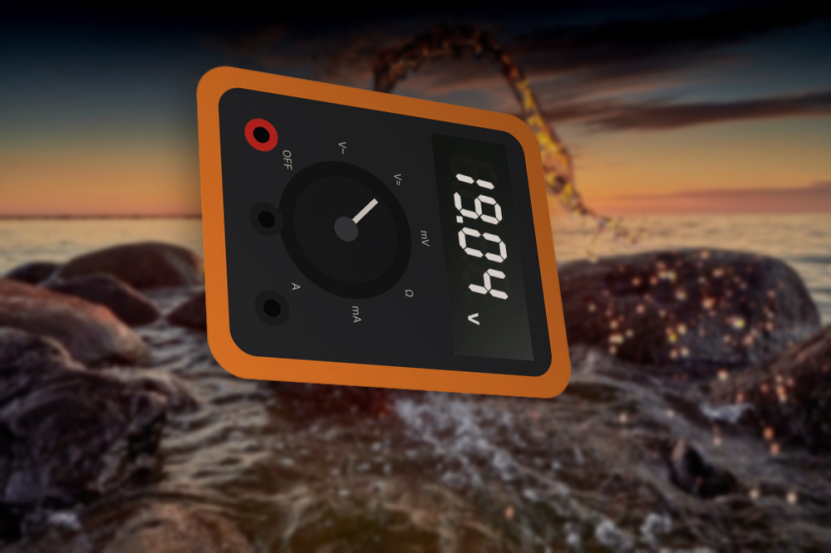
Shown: 19.04 V
